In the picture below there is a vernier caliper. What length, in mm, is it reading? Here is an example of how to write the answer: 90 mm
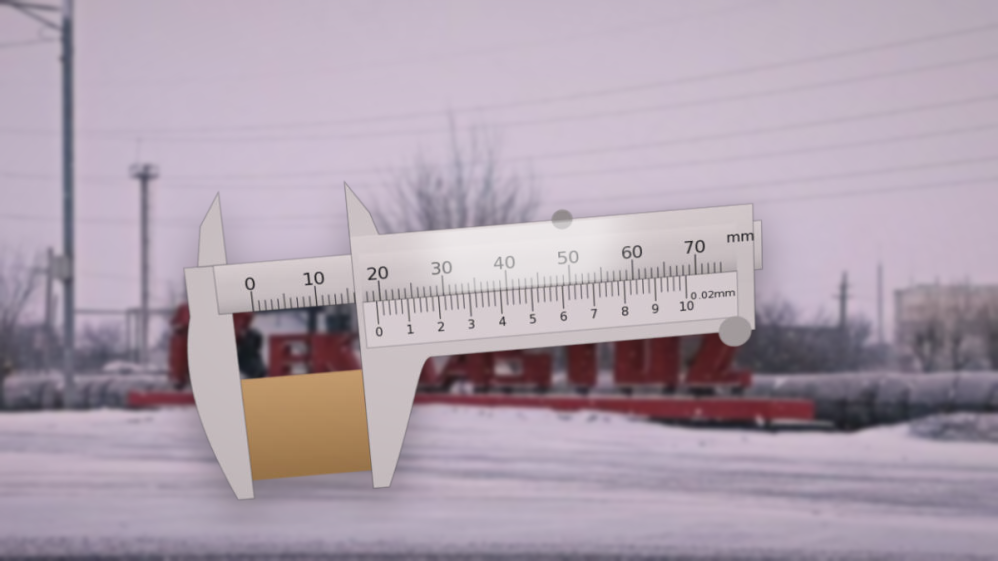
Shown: 19.4 mm
